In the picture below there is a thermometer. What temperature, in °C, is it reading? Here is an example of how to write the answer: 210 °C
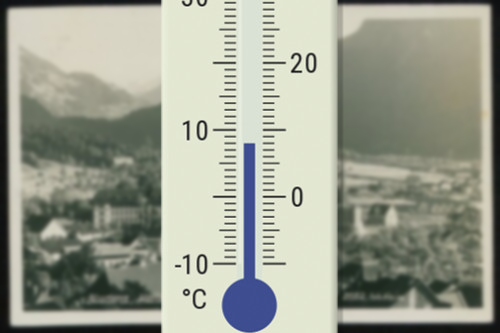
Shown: 8 °C
